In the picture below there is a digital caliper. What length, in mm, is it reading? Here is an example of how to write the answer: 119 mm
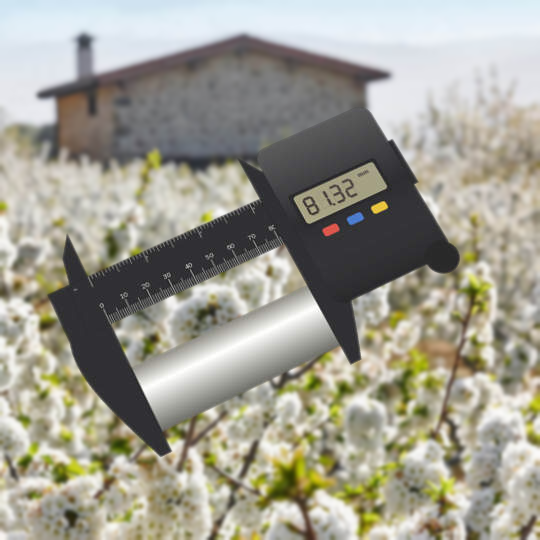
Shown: 81.32 mm
